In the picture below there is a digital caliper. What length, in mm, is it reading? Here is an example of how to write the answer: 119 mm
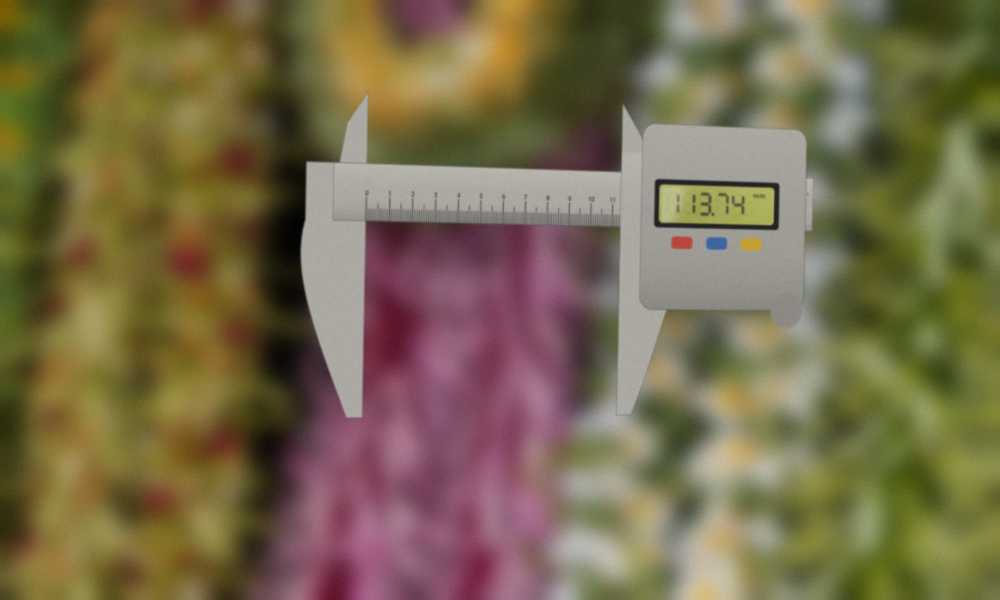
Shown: 113.74 mm
